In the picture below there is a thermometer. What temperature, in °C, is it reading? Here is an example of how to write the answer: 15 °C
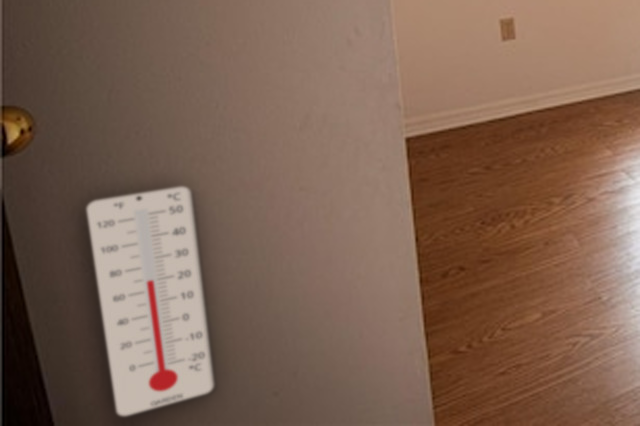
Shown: 20 °C
